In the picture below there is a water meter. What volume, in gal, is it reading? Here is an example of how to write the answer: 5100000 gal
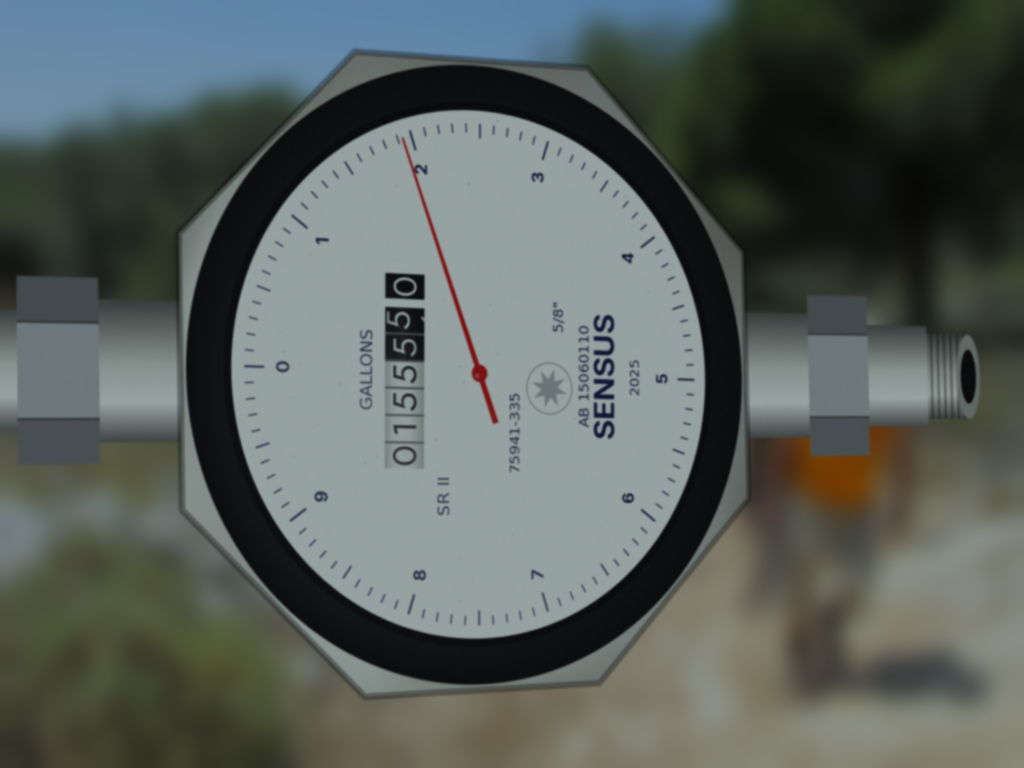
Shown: 155551.9 gal
